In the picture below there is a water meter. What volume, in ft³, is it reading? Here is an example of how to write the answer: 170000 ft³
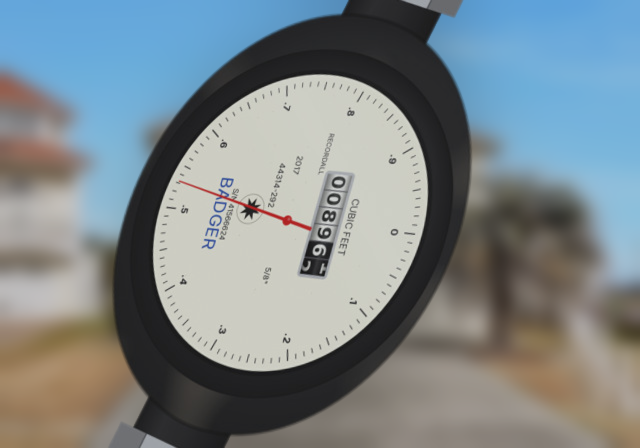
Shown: 8961.53 ft³
